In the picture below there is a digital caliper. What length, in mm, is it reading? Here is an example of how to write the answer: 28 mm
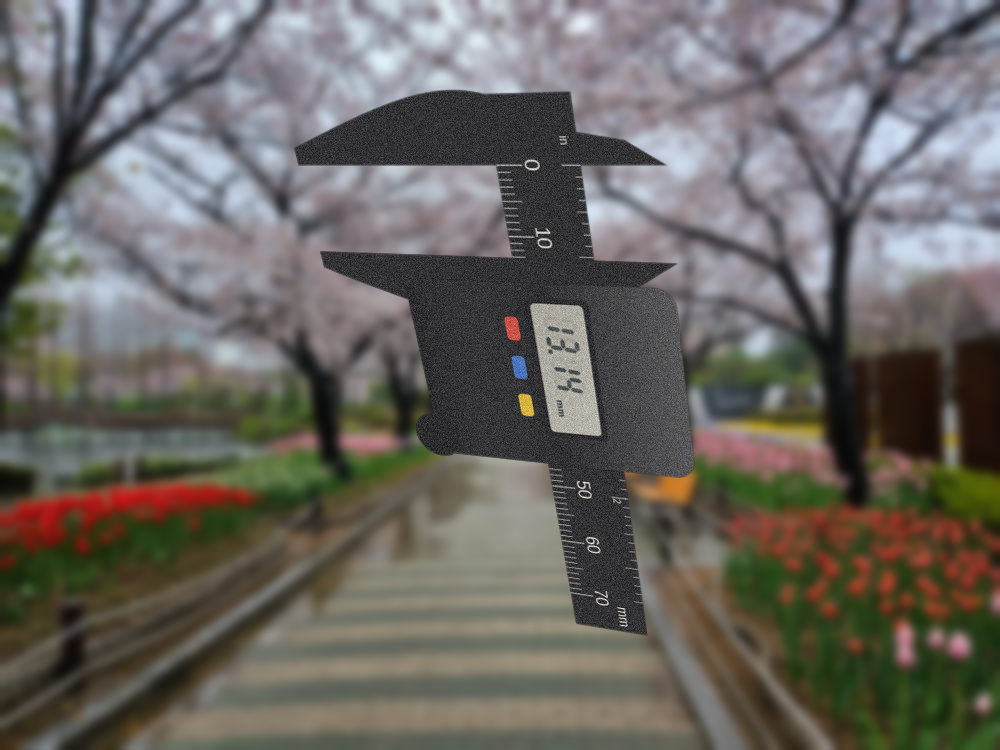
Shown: 13.14 mm
